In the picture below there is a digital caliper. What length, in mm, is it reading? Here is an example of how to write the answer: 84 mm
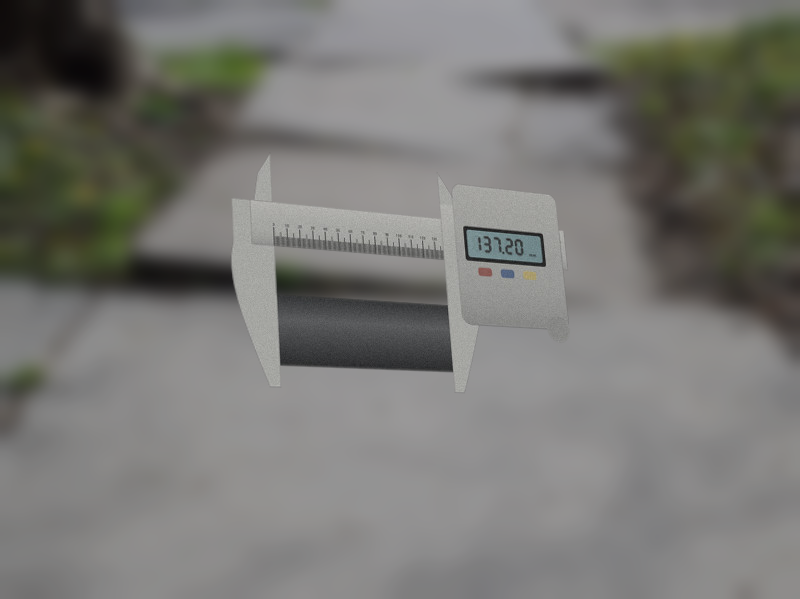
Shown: 137.20 mm
